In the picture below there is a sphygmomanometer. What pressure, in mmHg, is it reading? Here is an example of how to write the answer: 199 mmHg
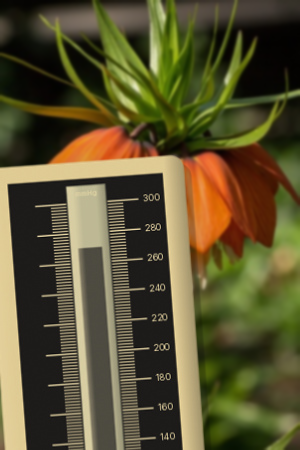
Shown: 270 mmHg
